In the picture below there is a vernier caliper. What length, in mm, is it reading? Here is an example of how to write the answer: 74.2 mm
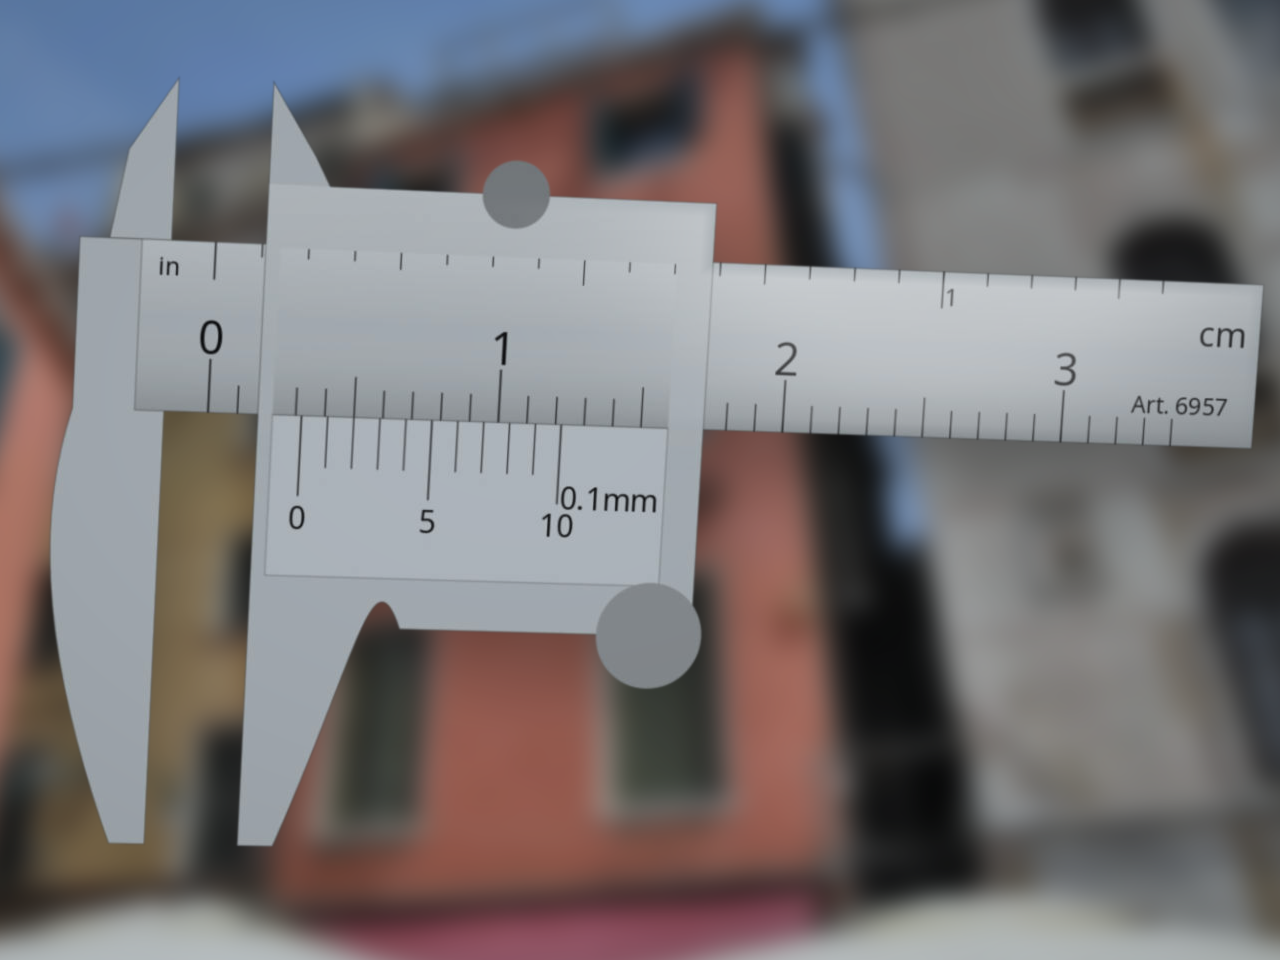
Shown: 3.2 mm
